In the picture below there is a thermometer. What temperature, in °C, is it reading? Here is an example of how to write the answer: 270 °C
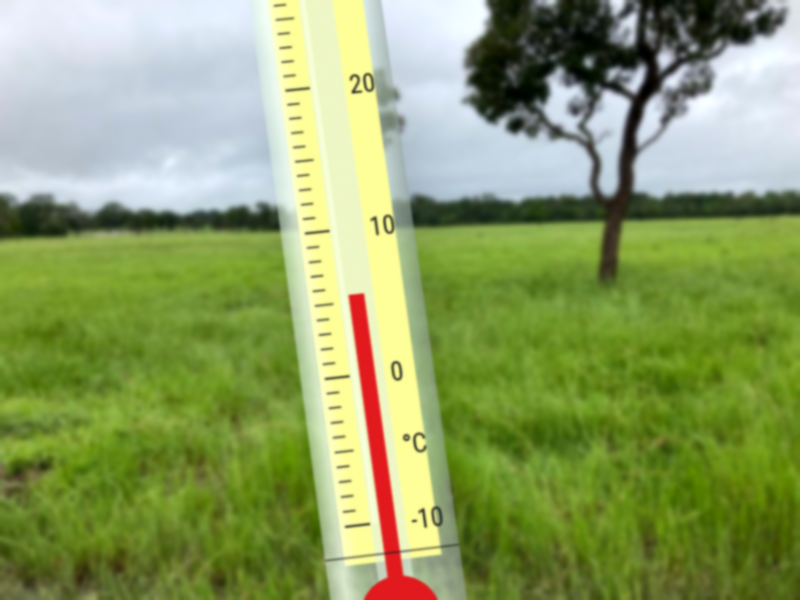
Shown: 5.5 °C
